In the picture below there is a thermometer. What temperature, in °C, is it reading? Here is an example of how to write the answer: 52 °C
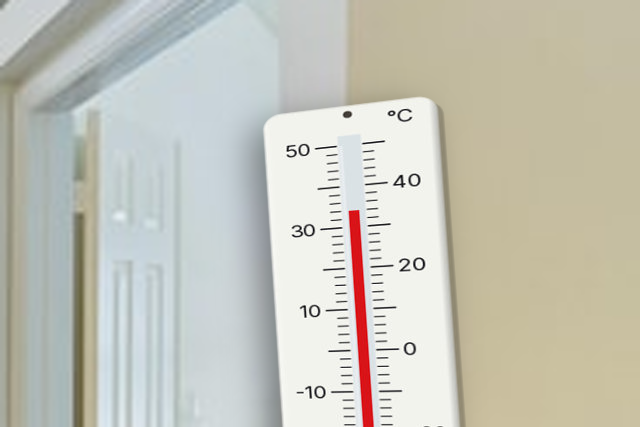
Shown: 34 °C
